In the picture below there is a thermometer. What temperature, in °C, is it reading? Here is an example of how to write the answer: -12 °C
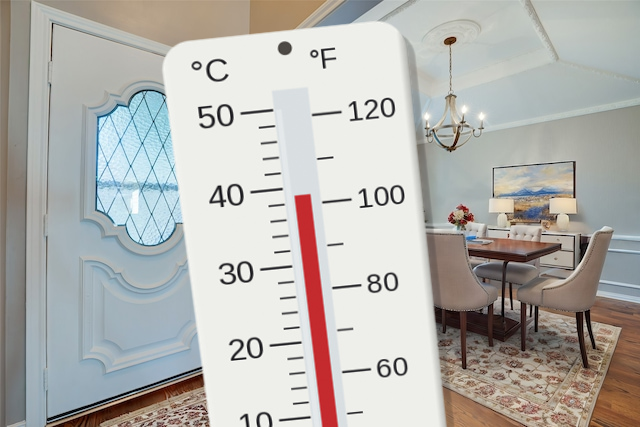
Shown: 39 °C
